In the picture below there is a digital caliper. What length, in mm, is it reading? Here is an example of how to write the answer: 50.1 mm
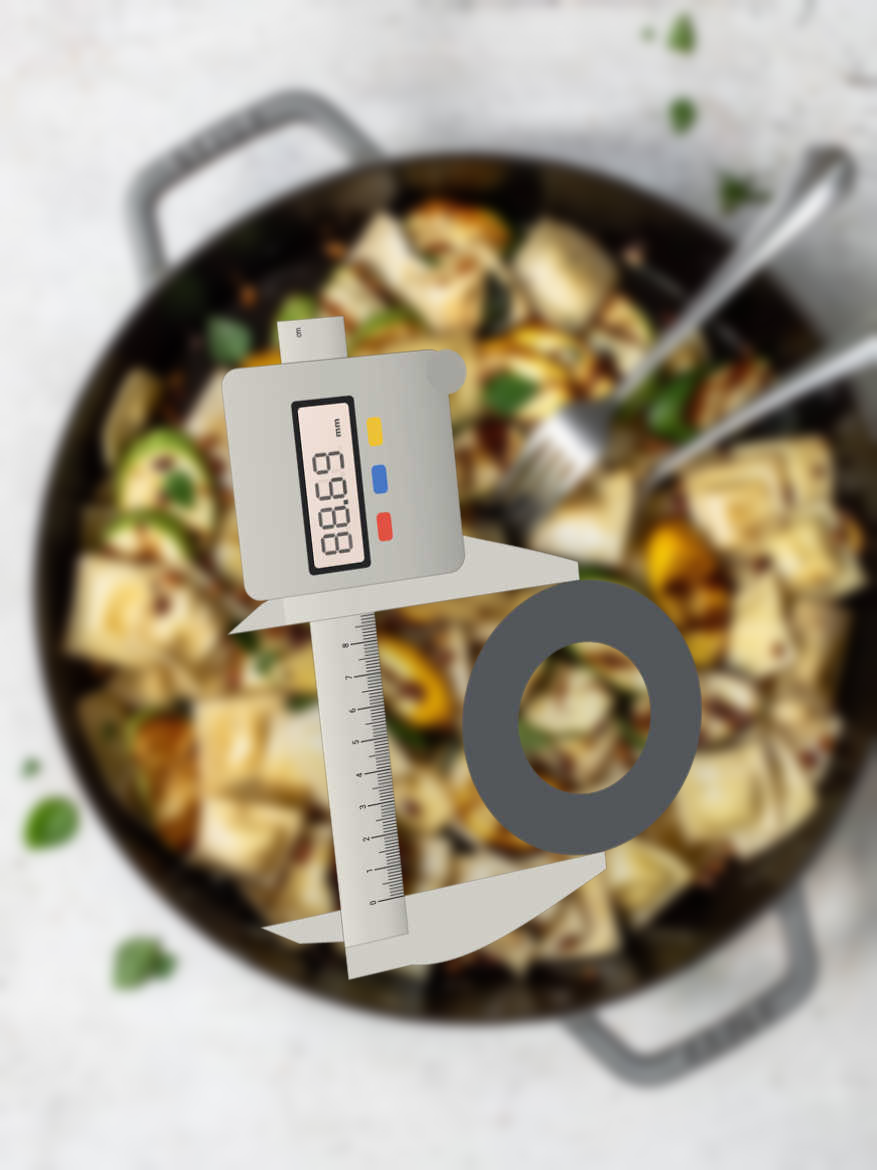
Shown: 88.69 mm
